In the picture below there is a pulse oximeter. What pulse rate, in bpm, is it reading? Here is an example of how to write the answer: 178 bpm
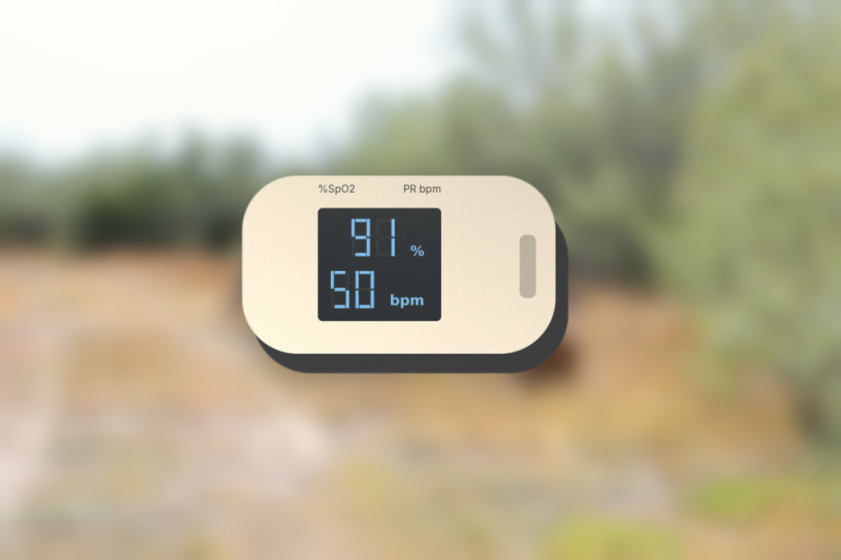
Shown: 50 bpm
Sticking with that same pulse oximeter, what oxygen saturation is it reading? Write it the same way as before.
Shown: 91 %
